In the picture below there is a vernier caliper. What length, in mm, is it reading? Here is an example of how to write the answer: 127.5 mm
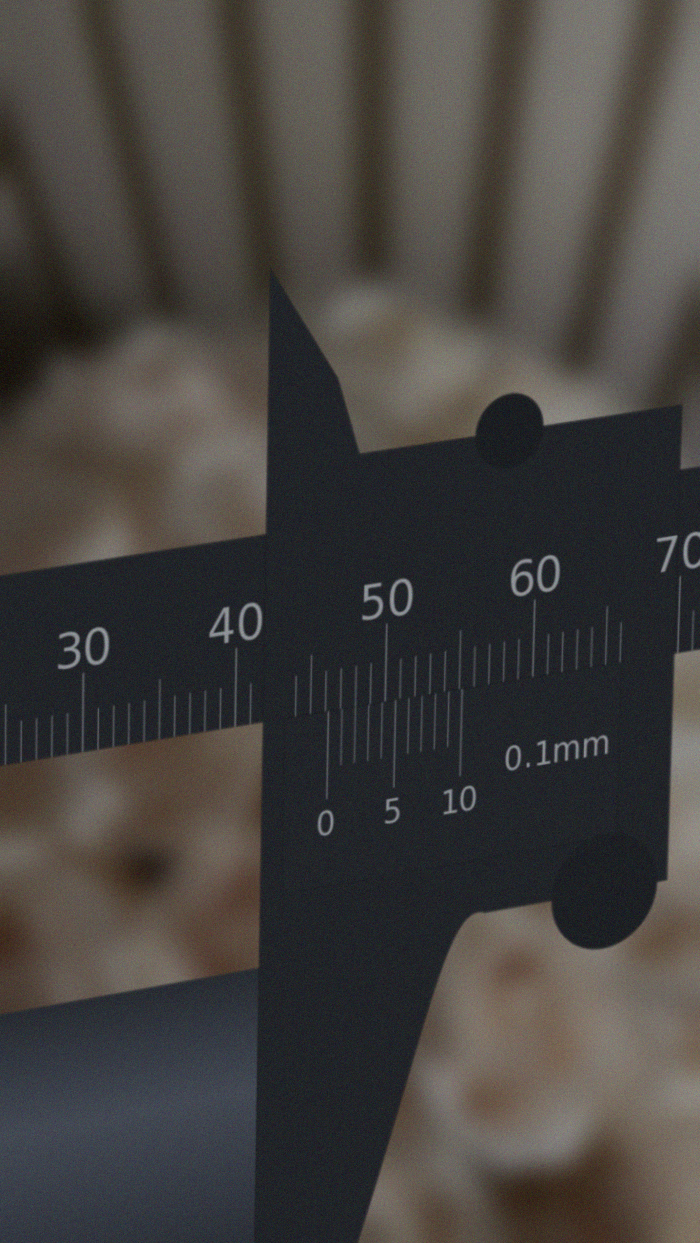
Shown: 46.2 mm
